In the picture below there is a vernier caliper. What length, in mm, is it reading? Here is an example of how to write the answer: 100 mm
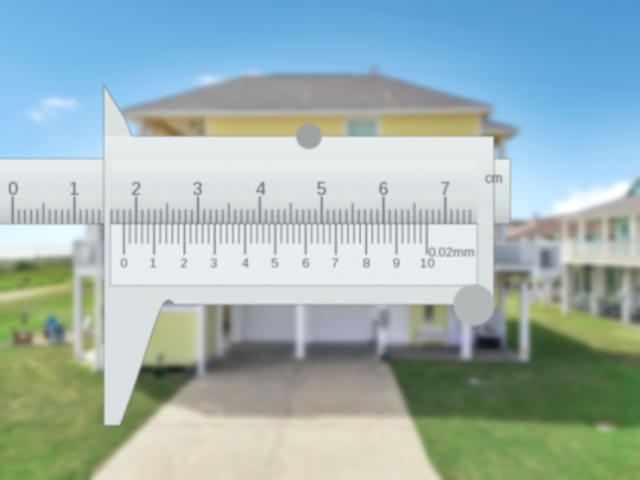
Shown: 18.0 mm
